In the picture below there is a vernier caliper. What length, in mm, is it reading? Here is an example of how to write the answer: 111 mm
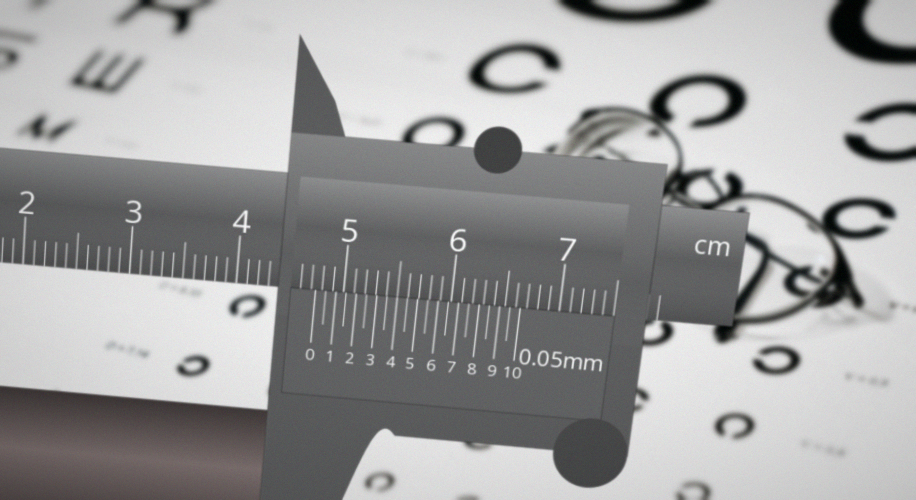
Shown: 47.4 mm
